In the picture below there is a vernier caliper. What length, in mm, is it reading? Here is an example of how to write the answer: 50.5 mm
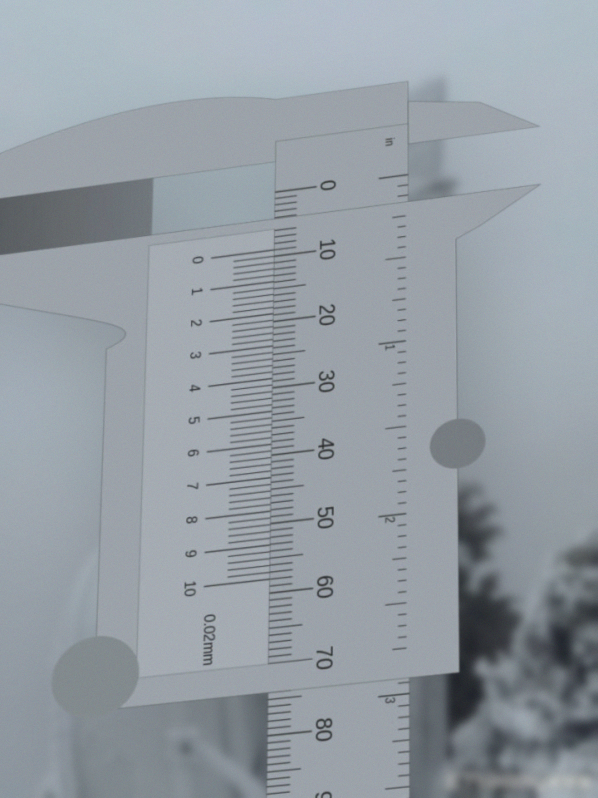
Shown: 9.0 mm
